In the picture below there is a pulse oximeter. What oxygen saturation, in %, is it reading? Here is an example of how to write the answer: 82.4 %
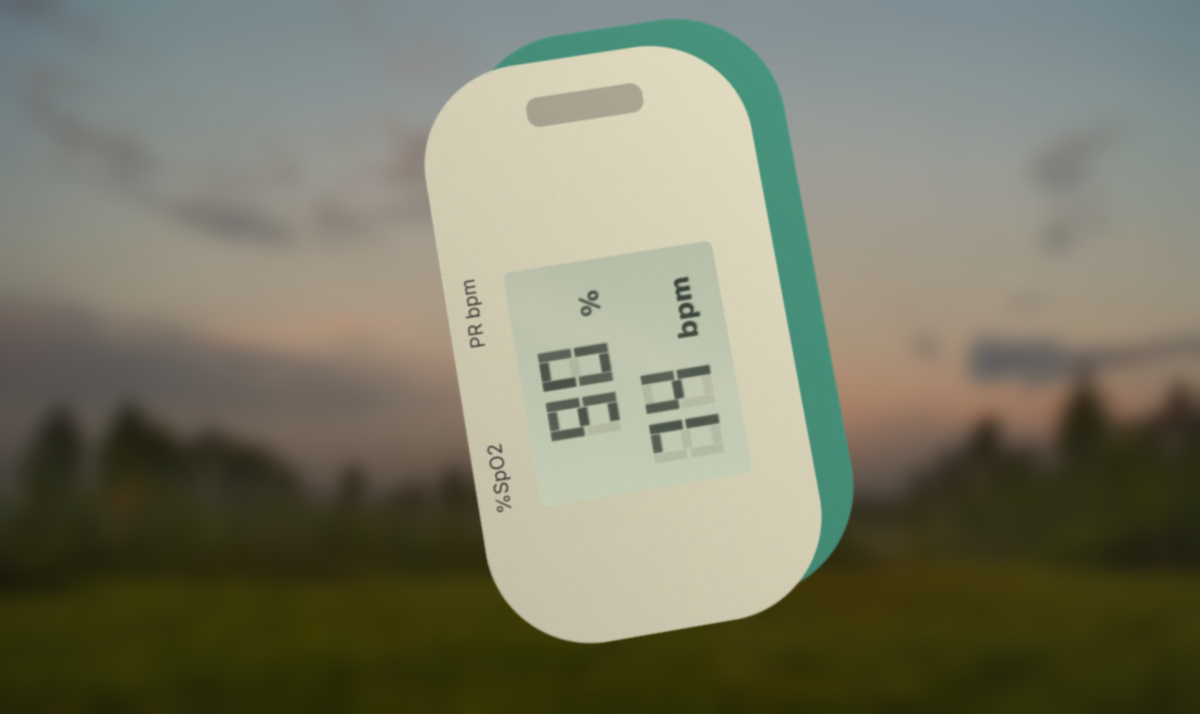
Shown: 90 %
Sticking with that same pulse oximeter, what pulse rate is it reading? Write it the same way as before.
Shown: 74 bpm
